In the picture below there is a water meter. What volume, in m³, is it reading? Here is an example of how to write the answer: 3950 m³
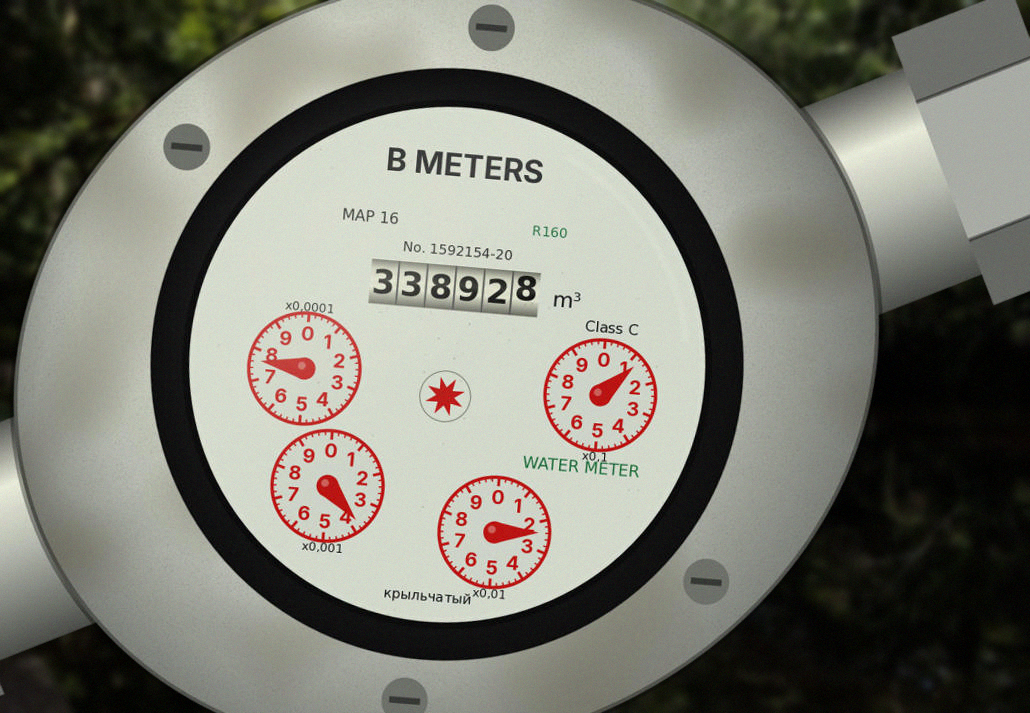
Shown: 338928.1237 m³
